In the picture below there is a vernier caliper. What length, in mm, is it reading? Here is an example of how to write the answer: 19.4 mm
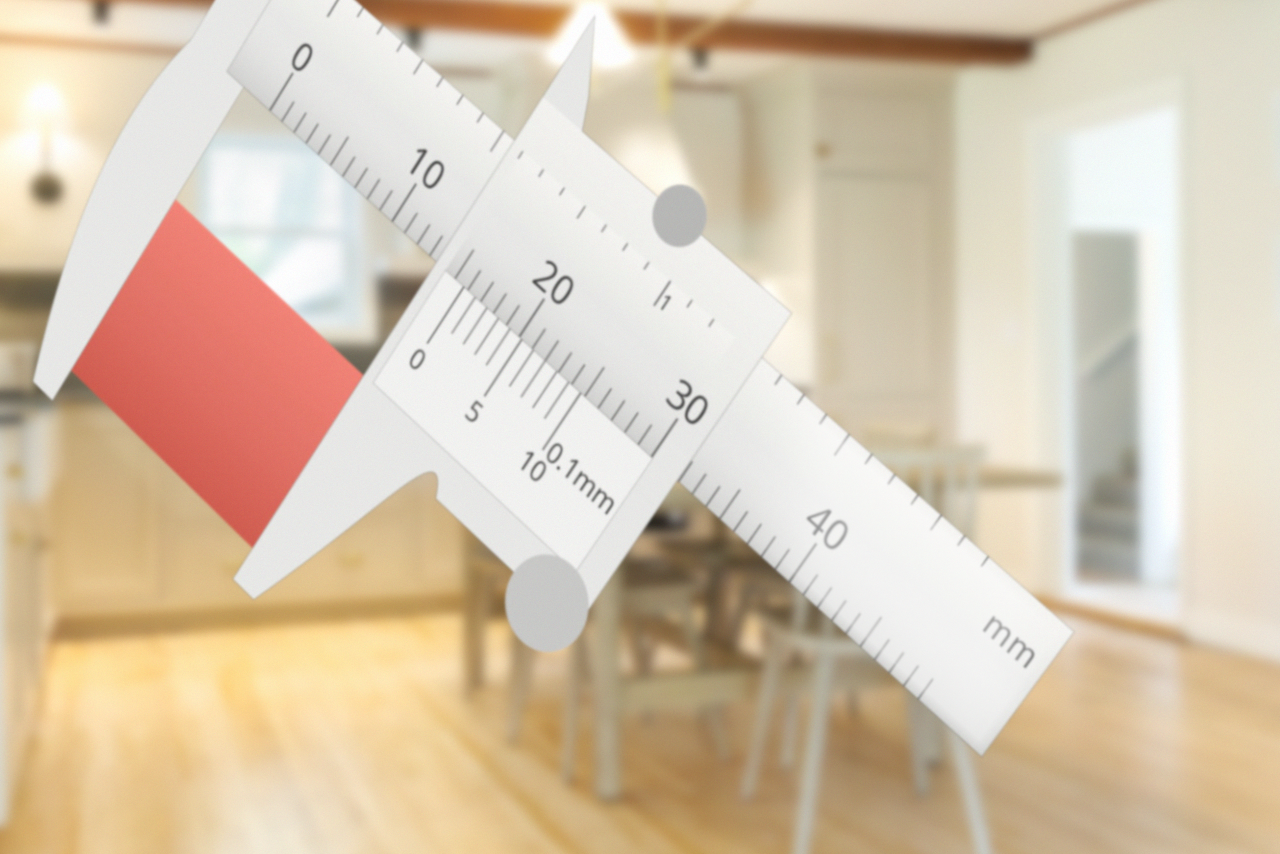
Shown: 15.7 mm
